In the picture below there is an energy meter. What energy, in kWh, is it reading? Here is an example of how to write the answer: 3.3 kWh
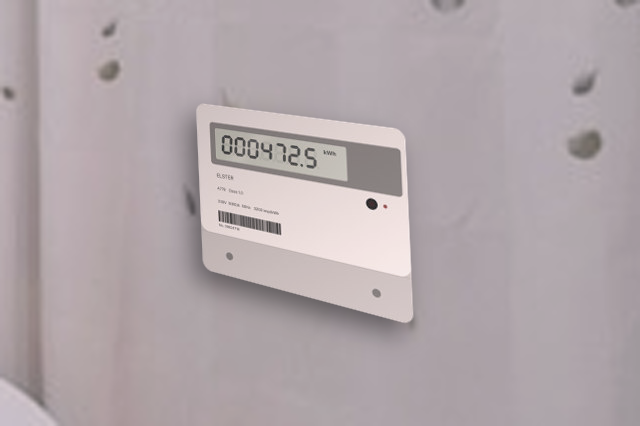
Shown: 472.5 kWh
